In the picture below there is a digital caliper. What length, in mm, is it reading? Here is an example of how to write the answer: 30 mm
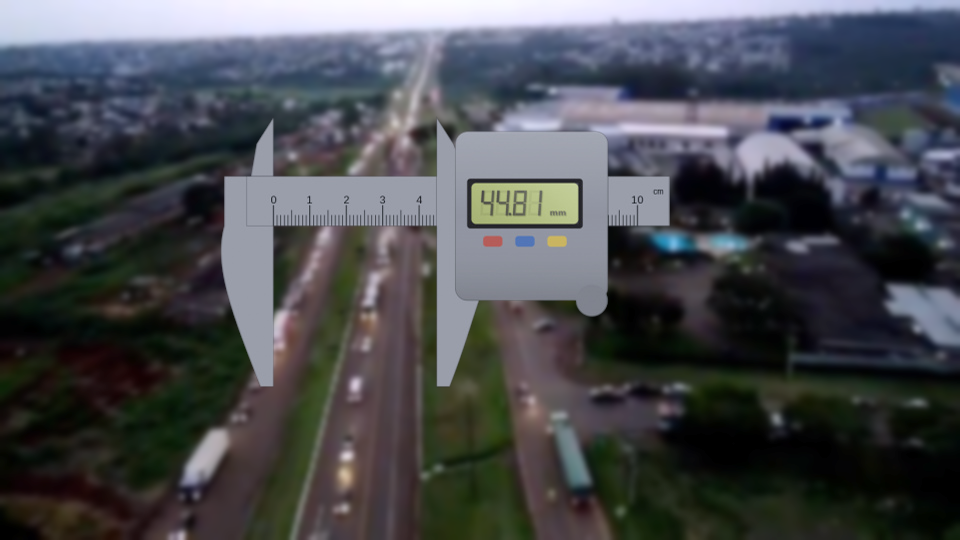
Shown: 44.81 mm
